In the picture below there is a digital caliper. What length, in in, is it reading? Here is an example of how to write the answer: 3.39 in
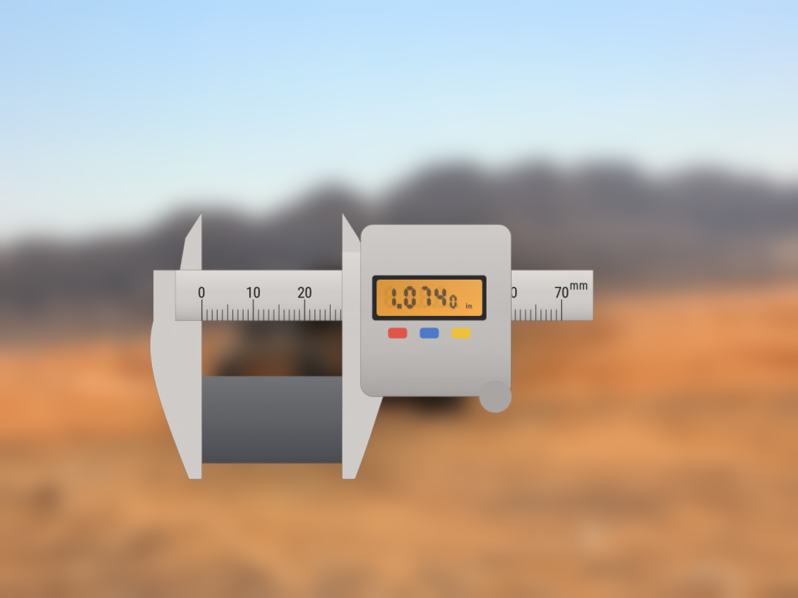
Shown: 1.0740 in
